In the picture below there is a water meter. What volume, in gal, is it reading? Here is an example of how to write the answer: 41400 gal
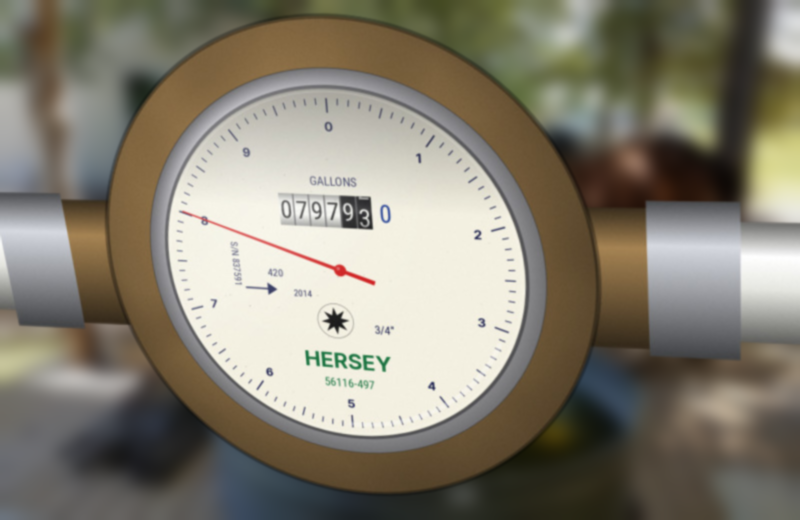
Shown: 797928.0 gal
